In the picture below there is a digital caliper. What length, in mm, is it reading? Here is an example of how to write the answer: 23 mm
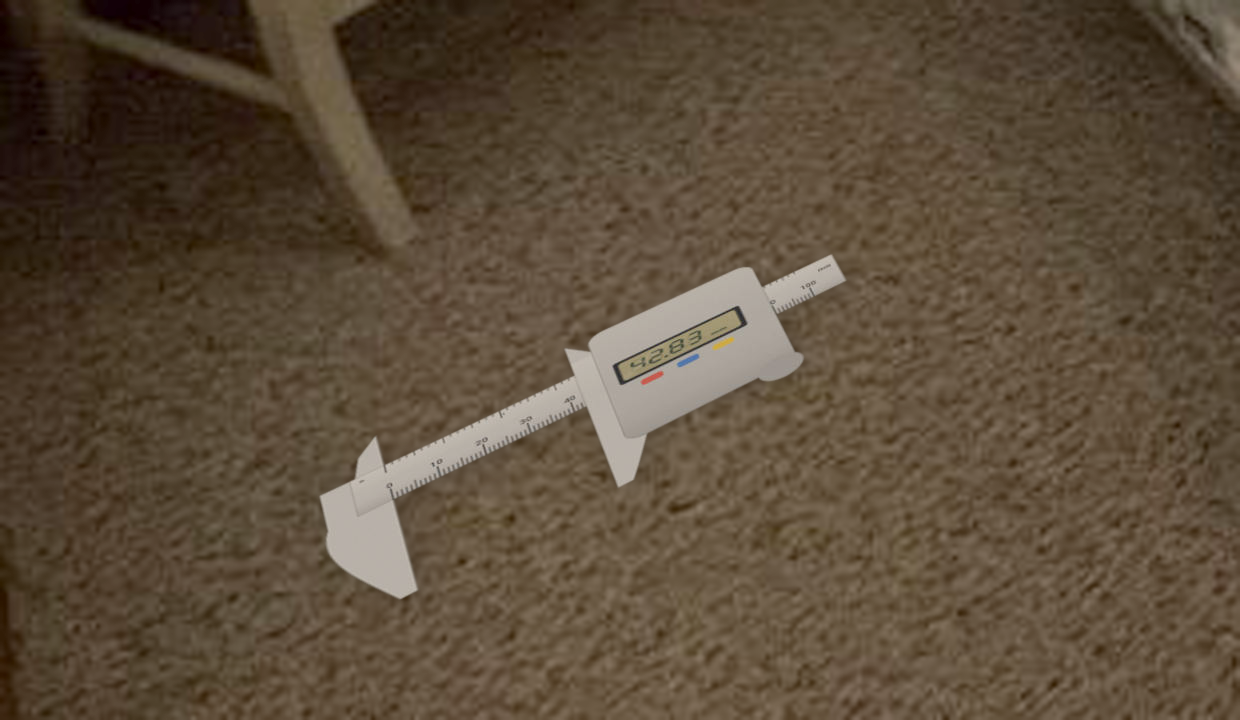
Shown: 42.83 mm
